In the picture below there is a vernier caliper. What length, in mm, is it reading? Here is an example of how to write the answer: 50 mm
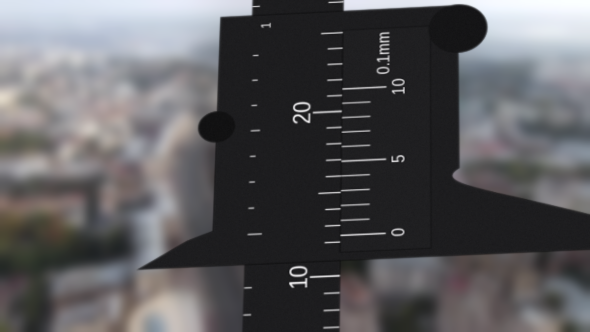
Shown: 12.4 mm
